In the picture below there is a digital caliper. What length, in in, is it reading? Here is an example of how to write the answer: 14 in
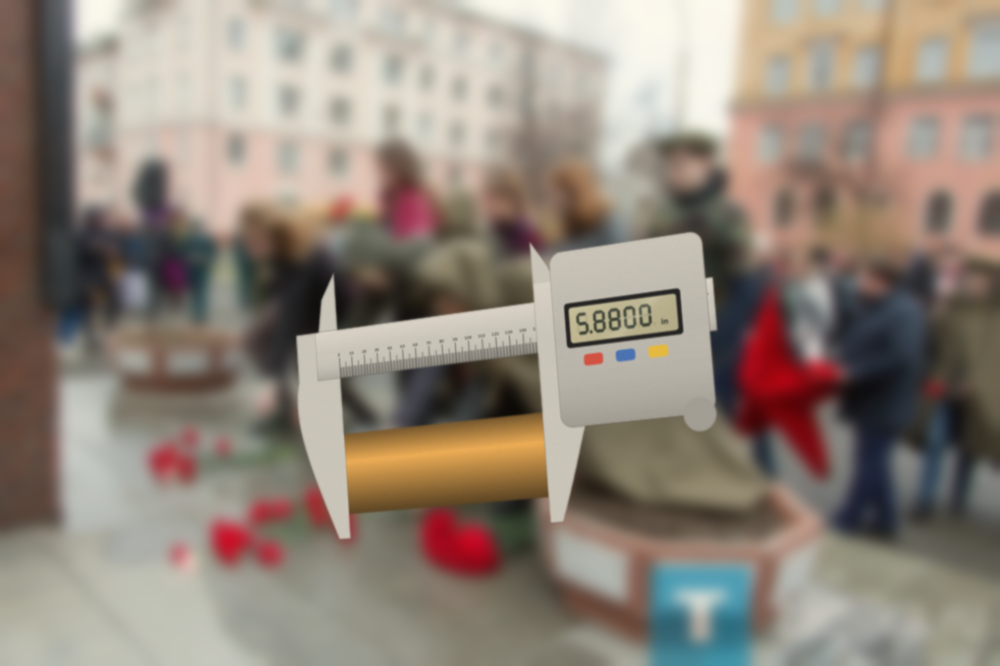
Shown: 5.8800 in
